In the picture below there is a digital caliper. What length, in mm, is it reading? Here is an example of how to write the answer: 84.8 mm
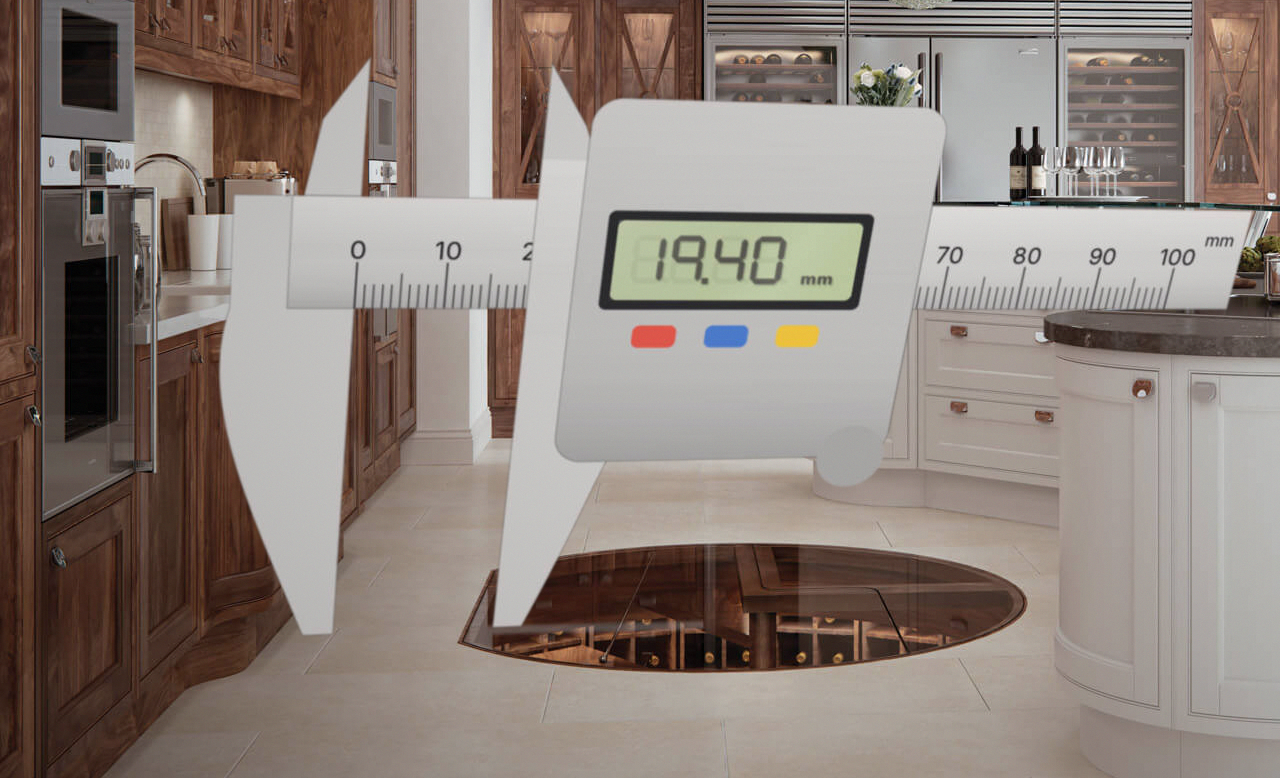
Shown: 19.40 mm
